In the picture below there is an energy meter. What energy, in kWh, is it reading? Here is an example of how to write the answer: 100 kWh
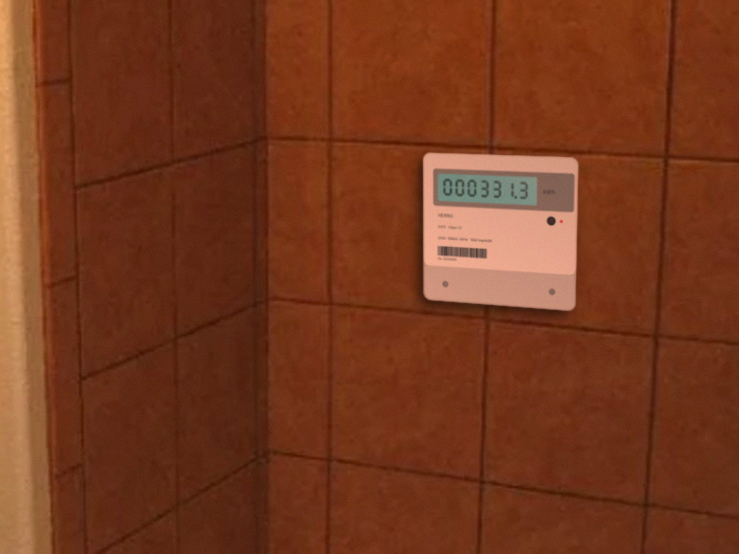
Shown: 331.3 kWh
